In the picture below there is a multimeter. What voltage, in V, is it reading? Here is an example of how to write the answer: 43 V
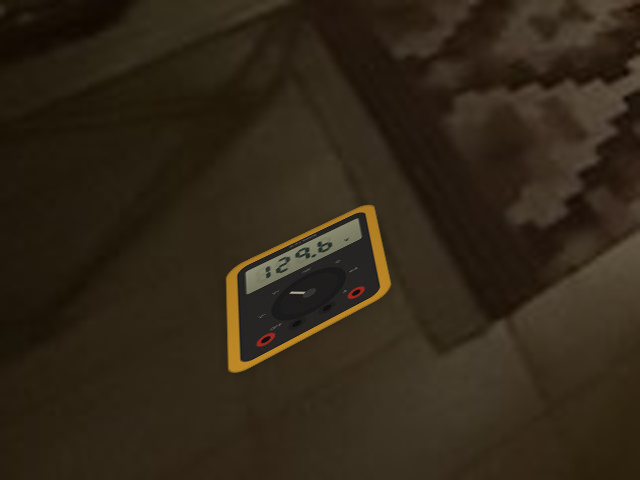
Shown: 129.6 V
